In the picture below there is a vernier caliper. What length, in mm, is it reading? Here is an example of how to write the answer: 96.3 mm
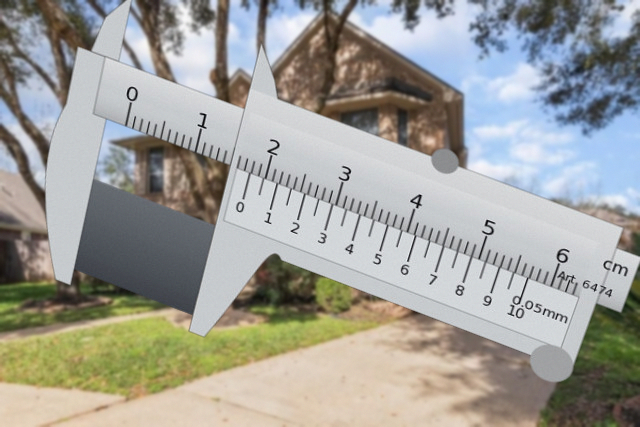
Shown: 17.8 mm
